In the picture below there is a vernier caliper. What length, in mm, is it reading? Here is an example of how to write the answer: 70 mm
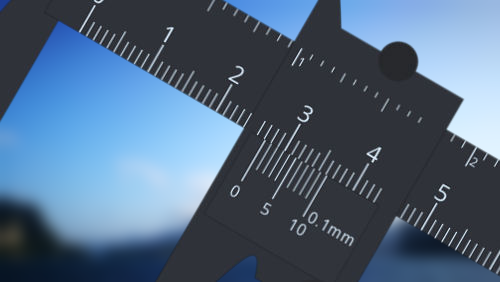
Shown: 27.2 mm
